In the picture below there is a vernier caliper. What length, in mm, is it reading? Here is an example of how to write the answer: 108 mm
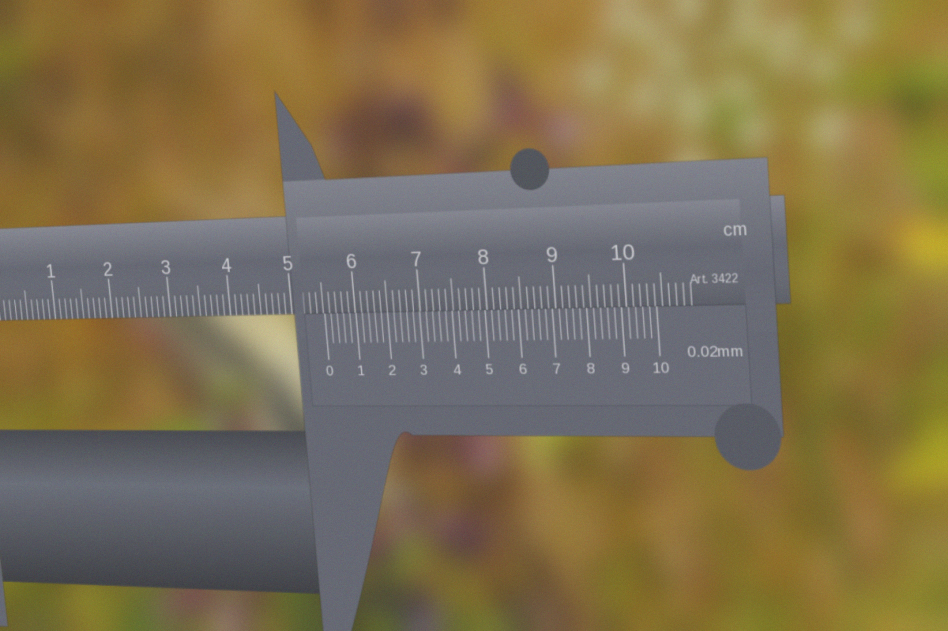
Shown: 55.2 mm
